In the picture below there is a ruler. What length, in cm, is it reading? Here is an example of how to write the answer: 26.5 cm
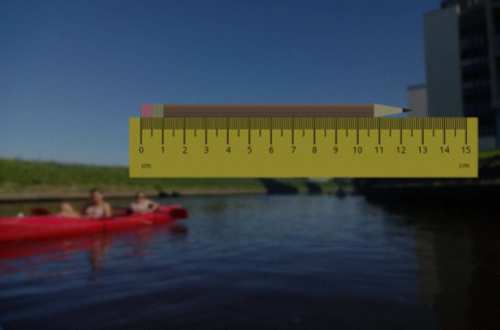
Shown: 12.5 cm
